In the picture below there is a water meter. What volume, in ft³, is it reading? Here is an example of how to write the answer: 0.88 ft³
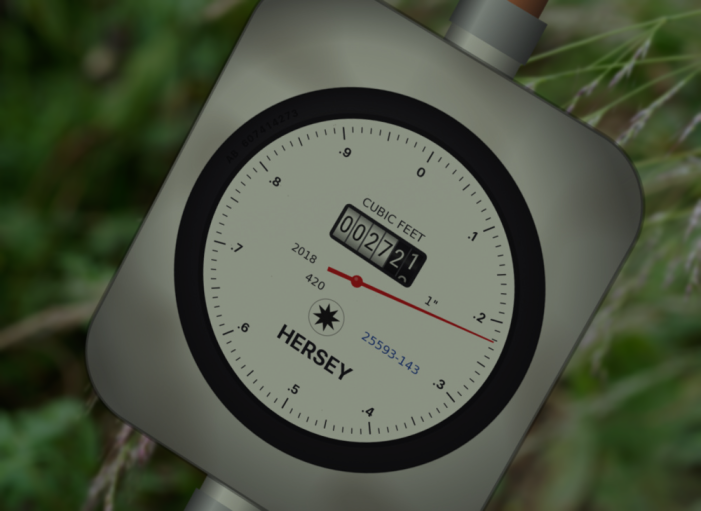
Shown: 2721.22 ft³
